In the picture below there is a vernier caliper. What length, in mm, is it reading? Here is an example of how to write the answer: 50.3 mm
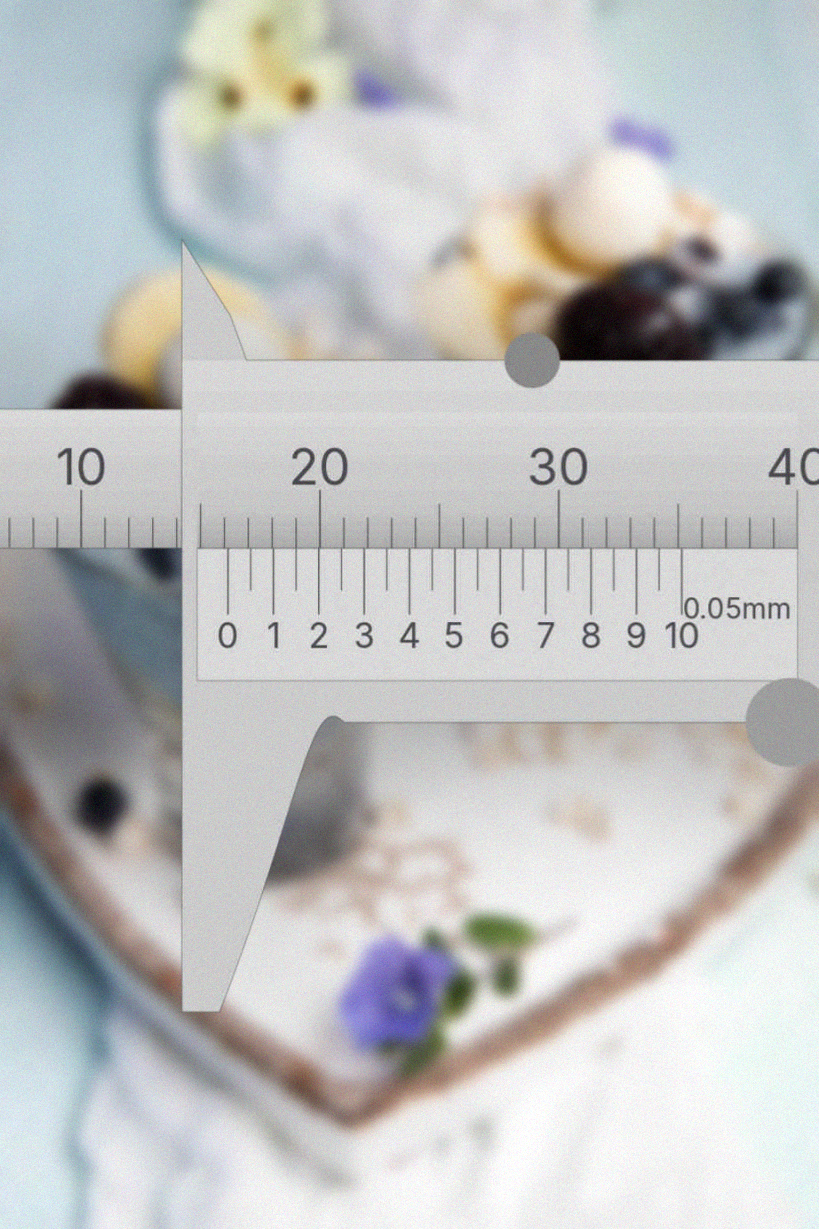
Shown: 16.15 mm
